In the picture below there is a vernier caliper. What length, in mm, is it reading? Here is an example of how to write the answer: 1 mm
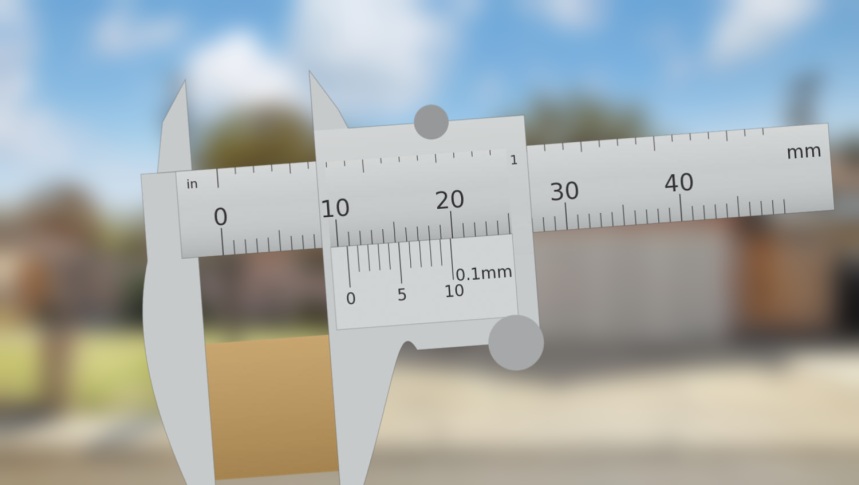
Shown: 10.8 mm
